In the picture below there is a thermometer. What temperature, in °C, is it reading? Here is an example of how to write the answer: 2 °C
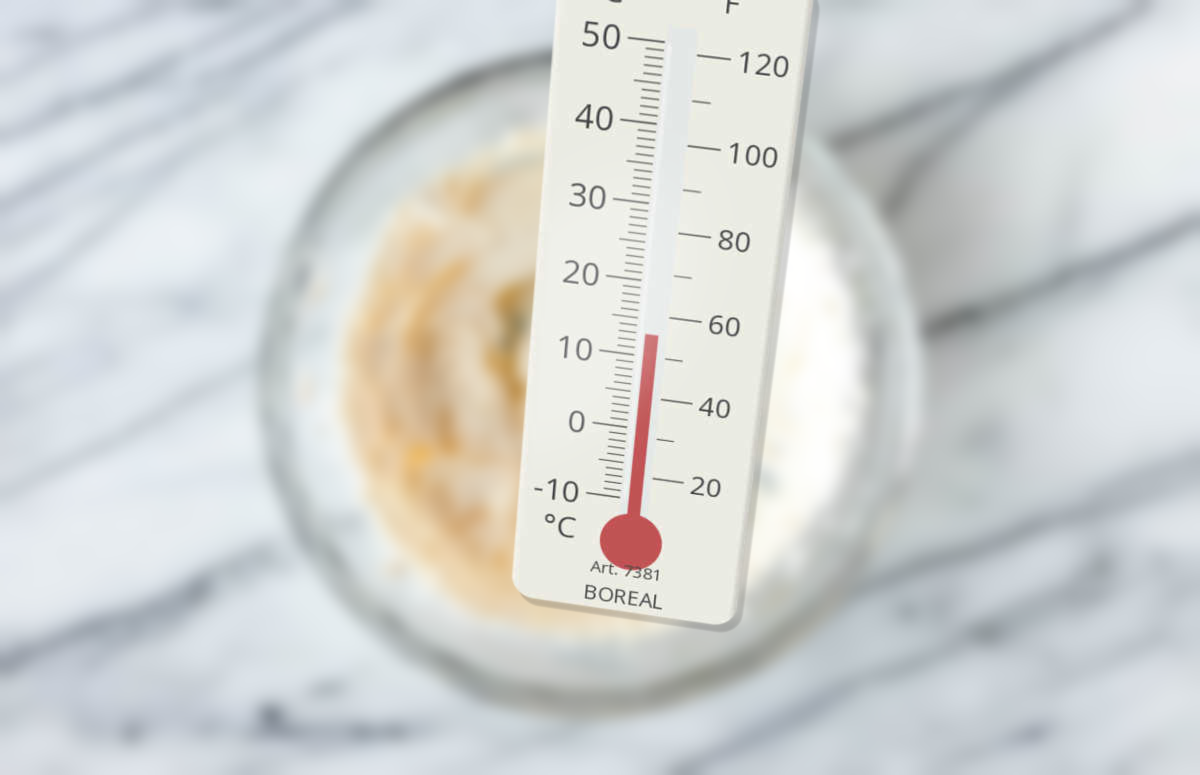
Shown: 13 °C
